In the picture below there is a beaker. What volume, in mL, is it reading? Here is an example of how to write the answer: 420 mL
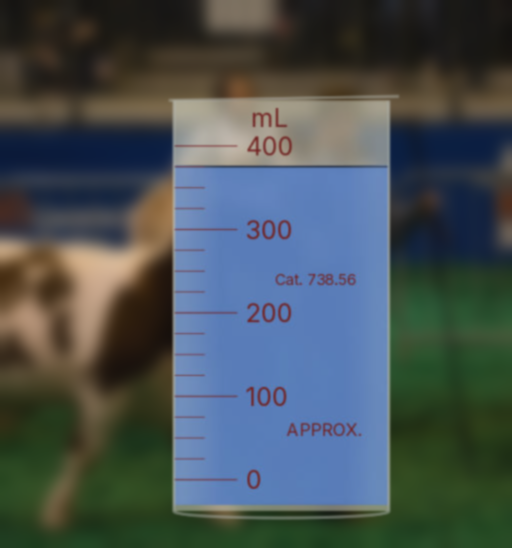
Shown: 375 mL
